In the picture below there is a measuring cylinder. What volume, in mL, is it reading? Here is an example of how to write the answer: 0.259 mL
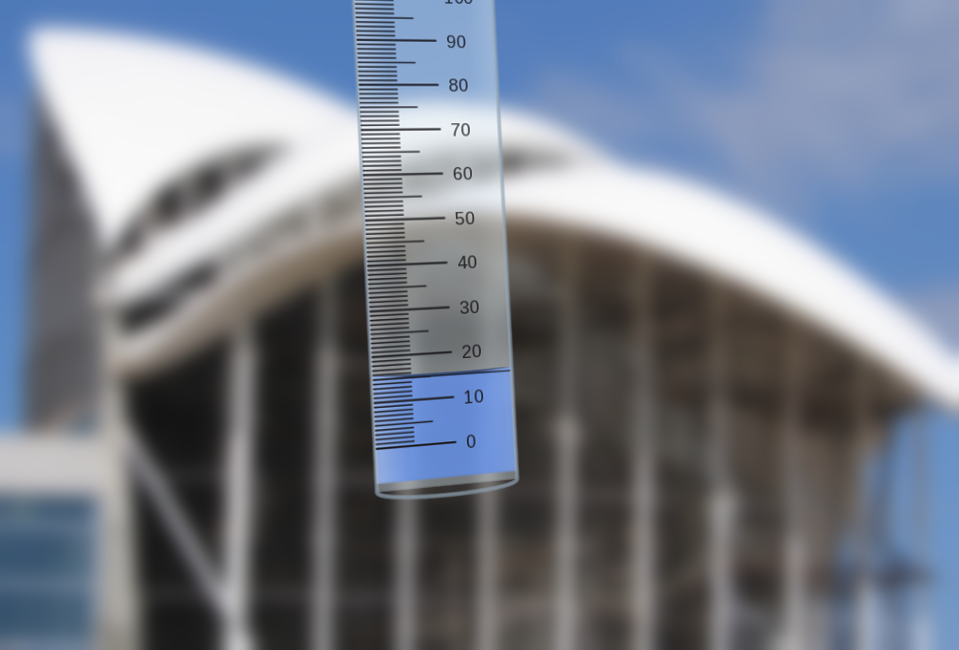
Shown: 15 mL
